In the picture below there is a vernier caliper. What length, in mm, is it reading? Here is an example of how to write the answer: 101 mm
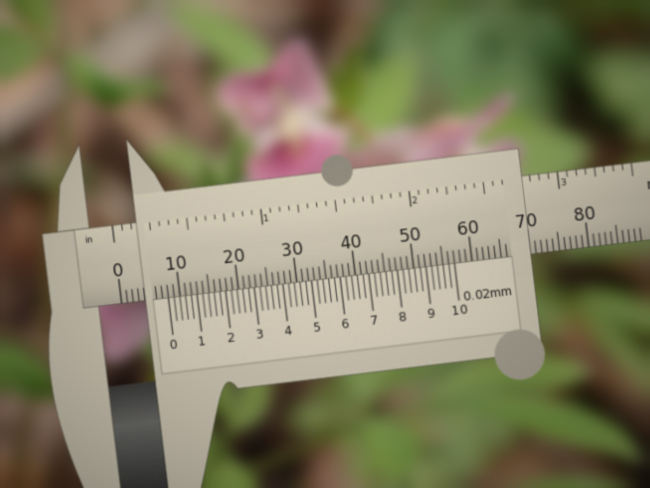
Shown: 8.0 mm
